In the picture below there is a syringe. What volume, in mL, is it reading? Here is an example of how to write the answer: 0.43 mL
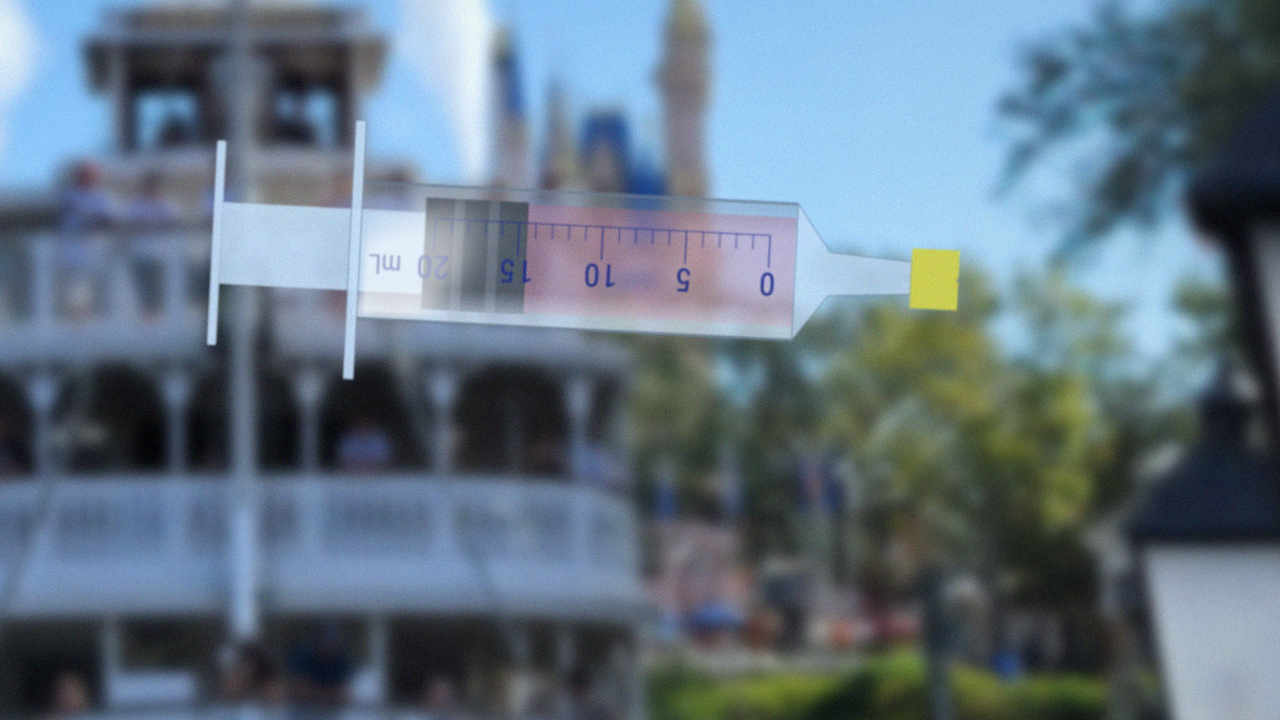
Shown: 14.5 mL
